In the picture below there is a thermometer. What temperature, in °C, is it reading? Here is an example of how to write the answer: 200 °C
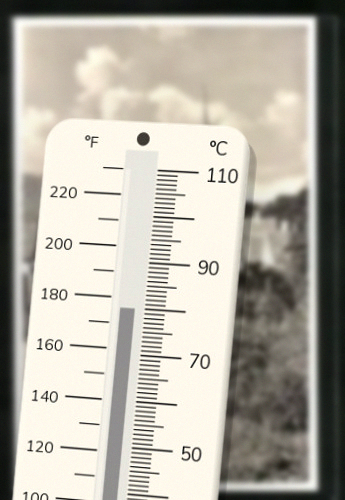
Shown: 80 °C
